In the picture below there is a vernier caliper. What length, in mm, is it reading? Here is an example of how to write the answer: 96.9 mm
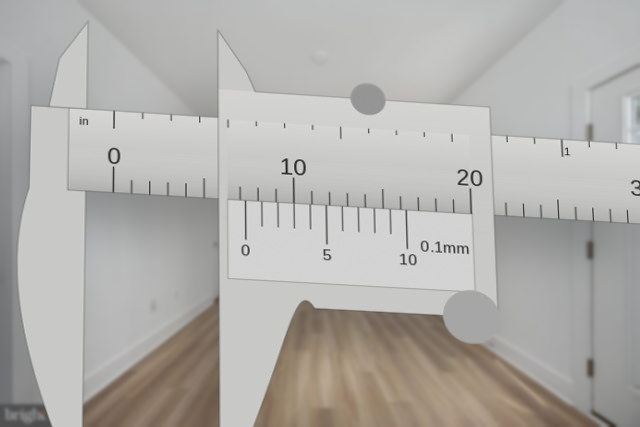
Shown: 7.3 mm
